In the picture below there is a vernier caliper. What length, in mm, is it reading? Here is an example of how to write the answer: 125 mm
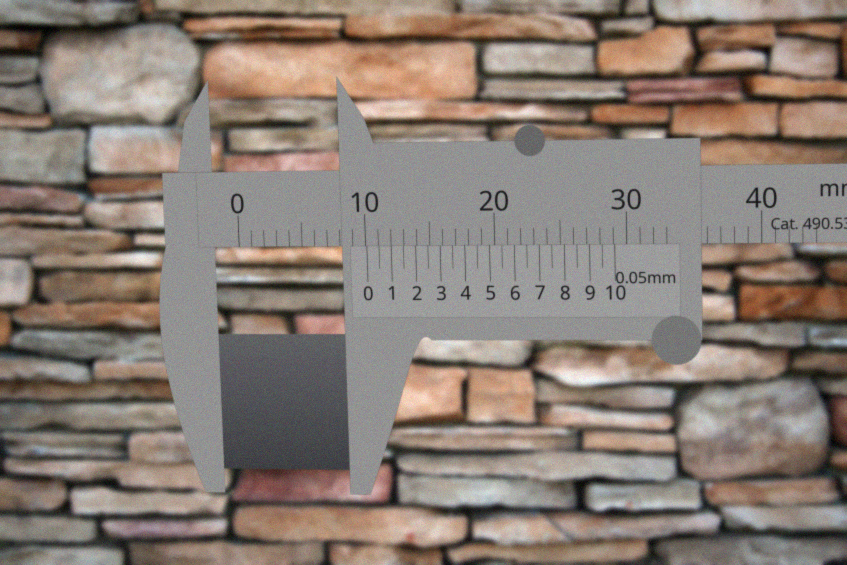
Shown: 10.1 mm
